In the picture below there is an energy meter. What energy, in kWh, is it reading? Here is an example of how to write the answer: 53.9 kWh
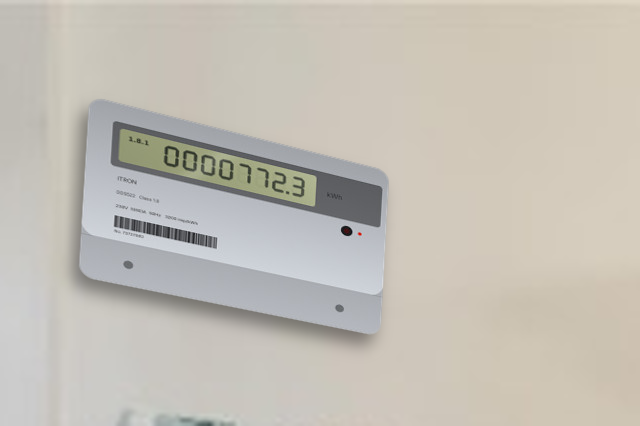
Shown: 772.3 kWh
